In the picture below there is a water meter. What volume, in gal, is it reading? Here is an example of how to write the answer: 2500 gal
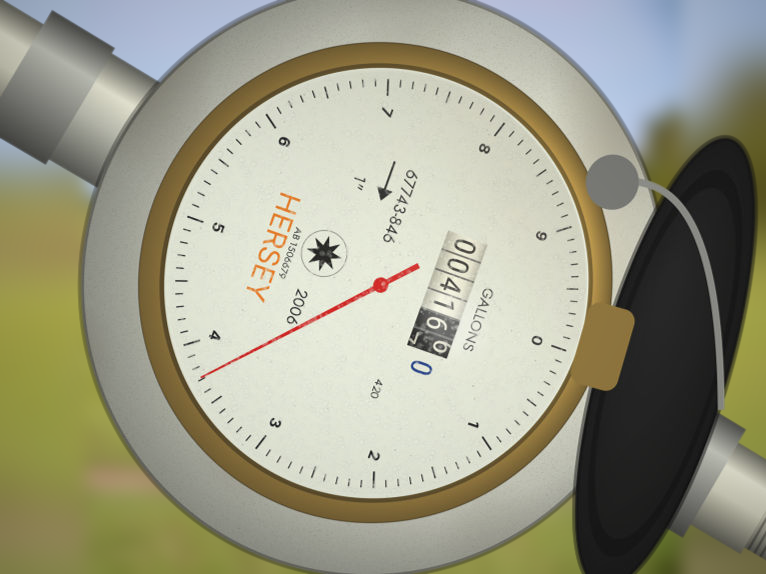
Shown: 41663.7 gal
